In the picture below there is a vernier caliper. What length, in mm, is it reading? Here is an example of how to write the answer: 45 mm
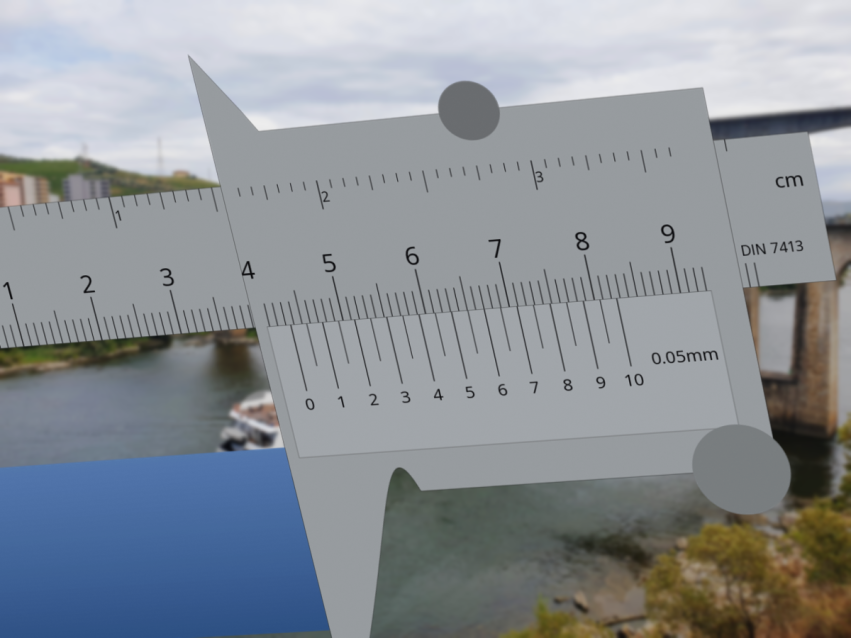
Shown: 43.6 mm
